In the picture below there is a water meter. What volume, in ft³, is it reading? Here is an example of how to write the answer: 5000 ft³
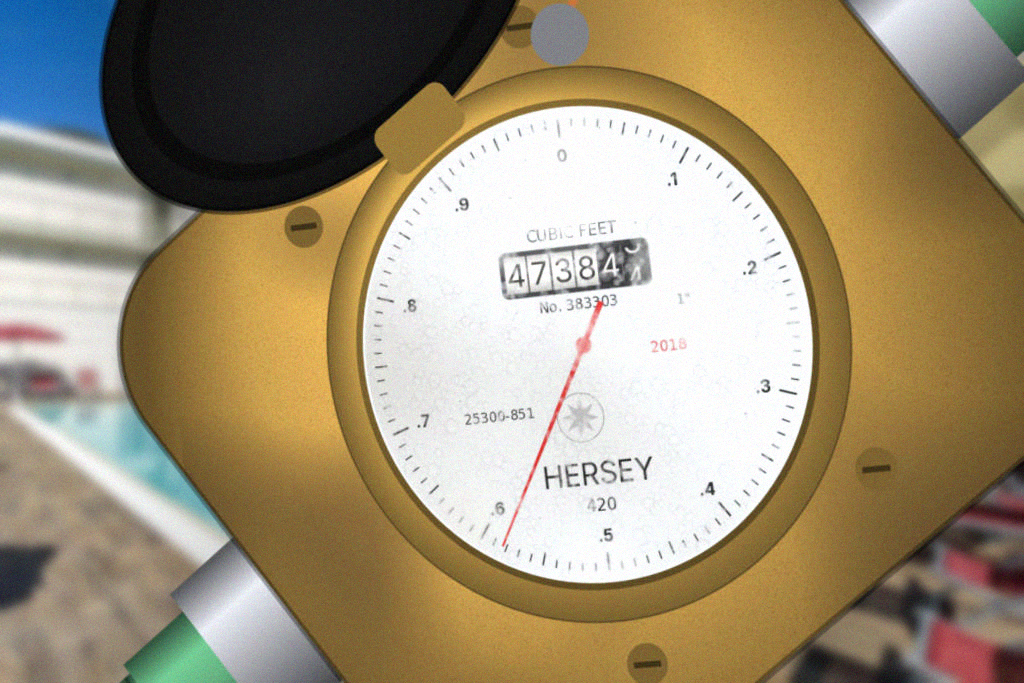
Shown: 473843.58 ft³
